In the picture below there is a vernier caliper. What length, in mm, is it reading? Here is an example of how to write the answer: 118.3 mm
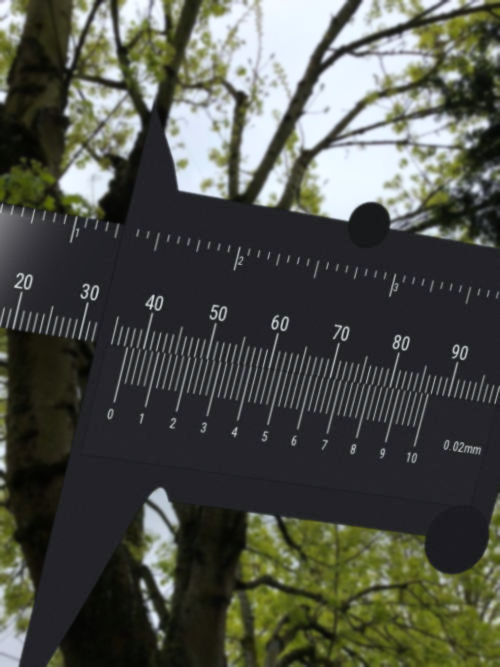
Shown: 37.5 mm
